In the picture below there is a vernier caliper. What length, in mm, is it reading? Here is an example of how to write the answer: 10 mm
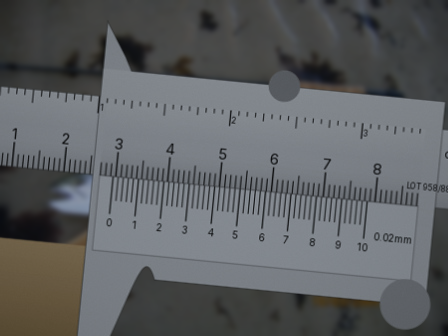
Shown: 29.5 mm
